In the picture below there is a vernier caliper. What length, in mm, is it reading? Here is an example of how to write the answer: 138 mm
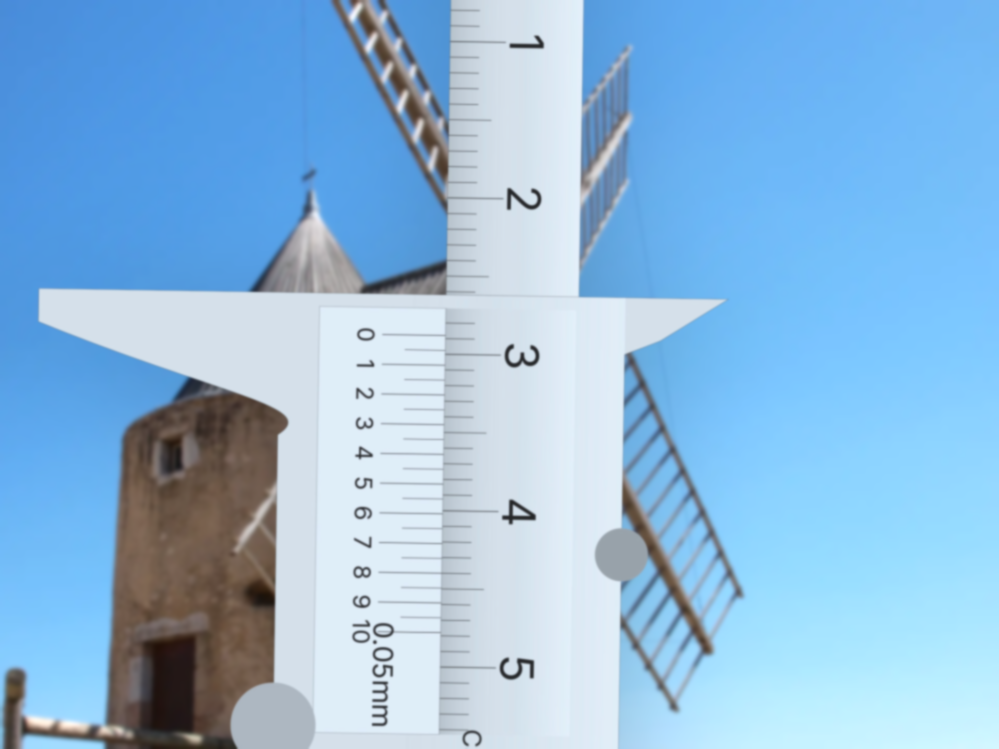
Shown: 28.8 mm
